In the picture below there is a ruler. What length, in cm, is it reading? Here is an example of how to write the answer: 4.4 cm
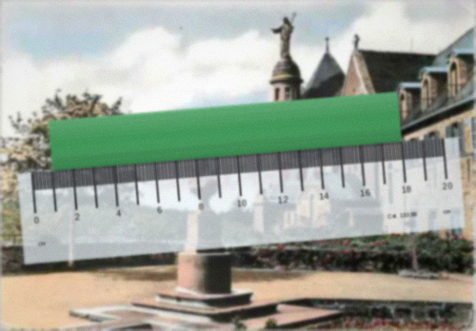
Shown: 17 cm
